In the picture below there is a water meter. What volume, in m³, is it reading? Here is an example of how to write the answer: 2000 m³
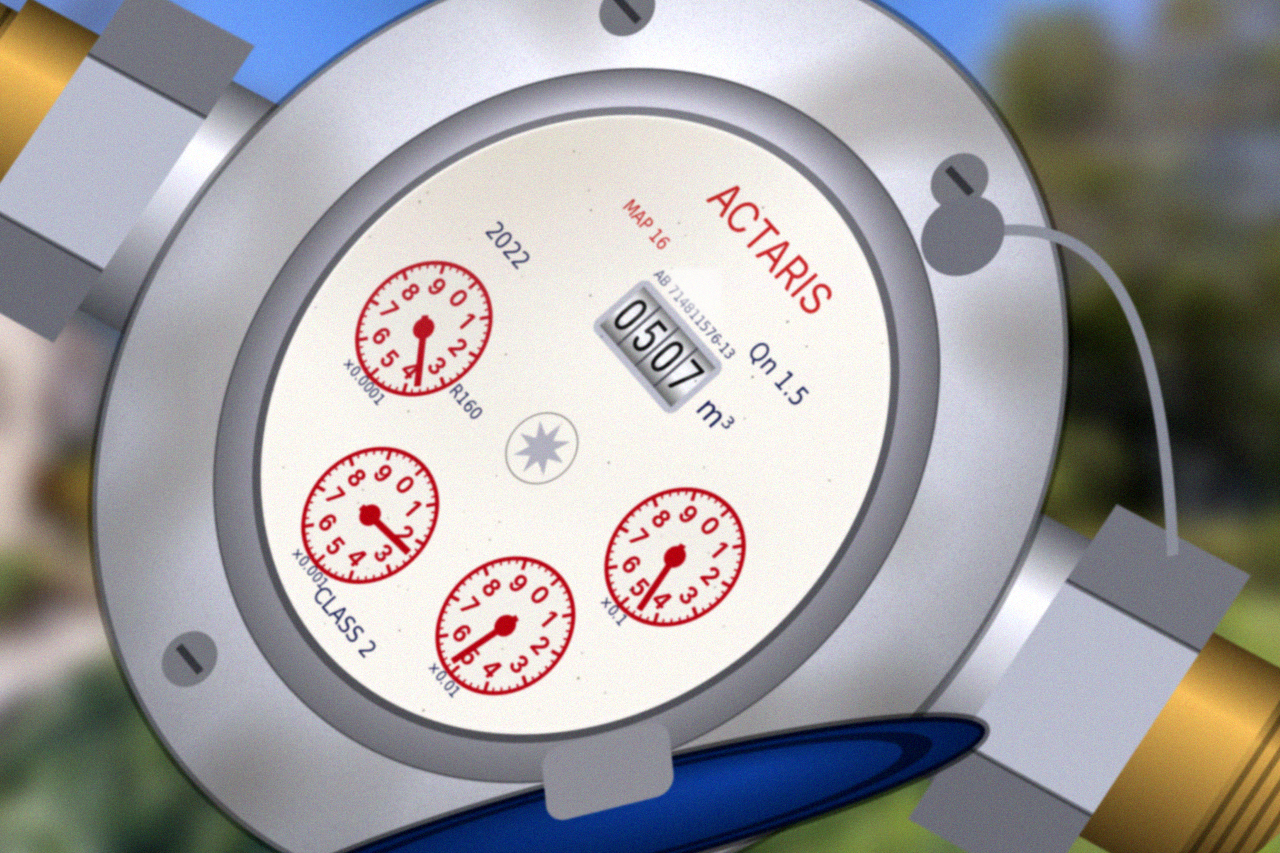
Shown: 507.4523 m³
